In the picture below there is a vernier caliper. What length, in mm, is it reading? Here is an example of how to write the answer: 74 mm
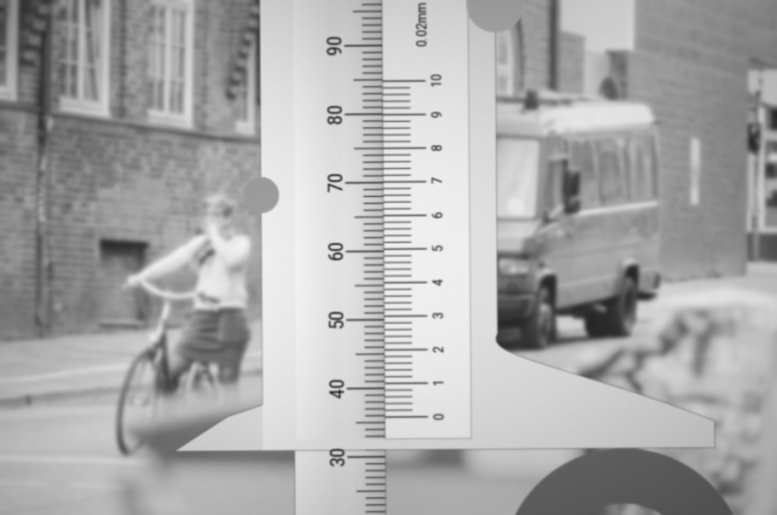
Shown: 35.8 mm
